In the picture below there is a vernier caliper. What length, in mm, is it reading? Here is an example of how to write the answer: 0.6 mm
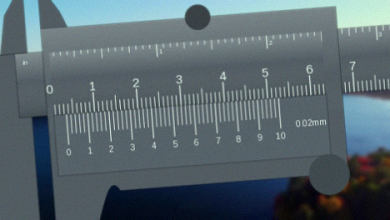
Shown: 3.5 mm
